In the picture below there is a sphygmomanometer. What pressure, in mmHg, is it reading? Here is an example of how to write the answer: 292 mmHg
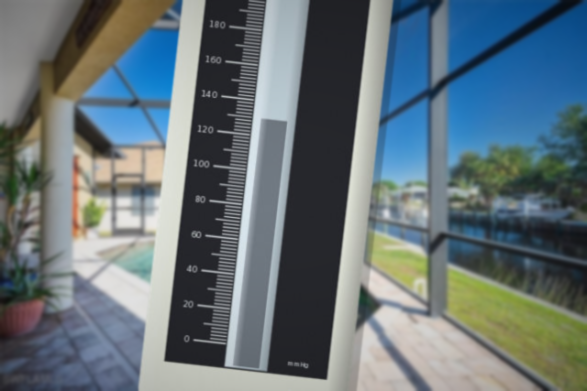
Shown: 130 mmHg
